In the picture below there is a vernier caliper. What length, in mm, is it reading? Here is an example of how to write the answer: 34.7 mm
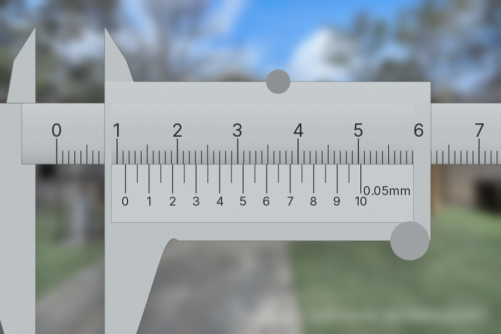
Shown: 11.4 mm
